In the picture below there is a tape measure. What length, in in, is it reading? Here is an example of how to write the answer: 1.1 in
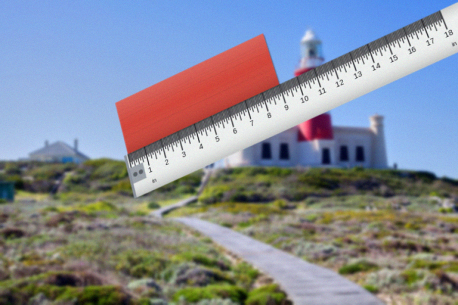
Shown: 9 in
